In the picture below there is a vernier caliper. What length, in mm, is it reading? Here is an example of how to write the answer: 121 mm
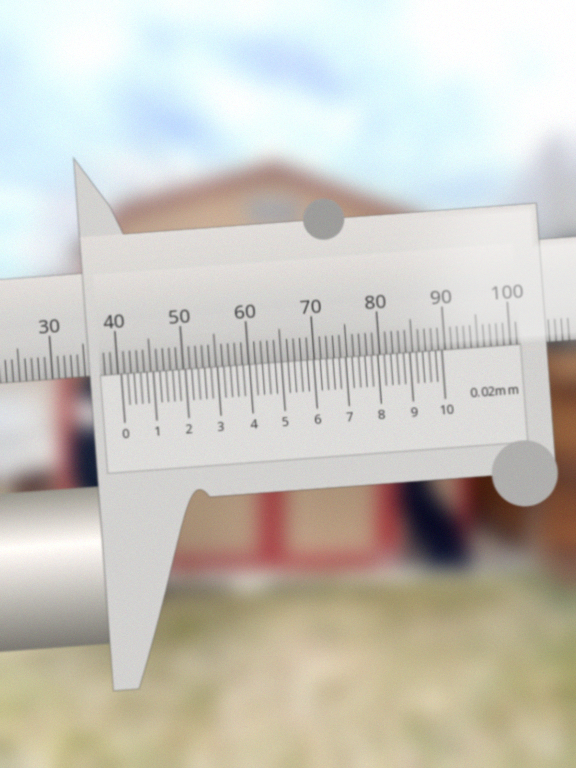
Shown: 40.5 mm
